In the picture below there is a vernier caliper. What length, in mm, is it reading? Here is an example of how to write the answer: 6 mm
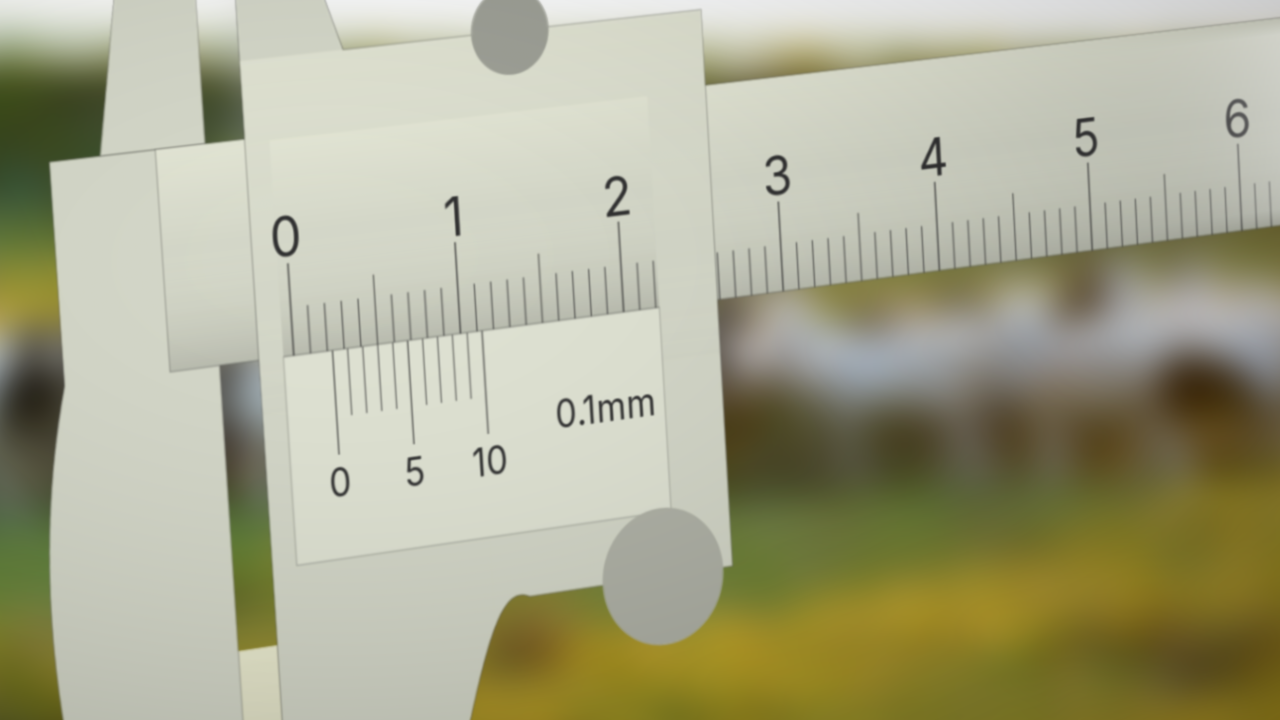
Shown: 2.3 mm
